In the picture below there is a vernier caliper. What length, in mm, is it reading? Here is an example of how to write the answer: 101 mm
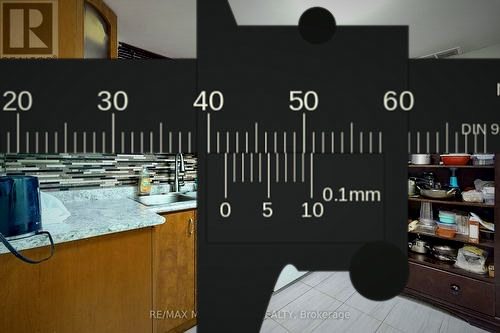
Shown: 41.8 mm
